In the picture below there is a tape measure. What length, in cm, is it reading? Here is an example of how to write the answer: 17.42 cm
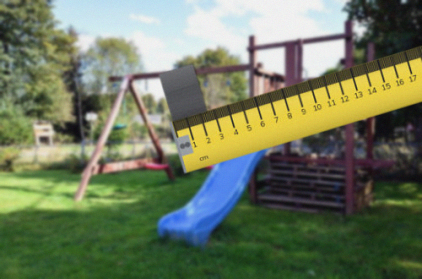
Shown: 2.5 cm
